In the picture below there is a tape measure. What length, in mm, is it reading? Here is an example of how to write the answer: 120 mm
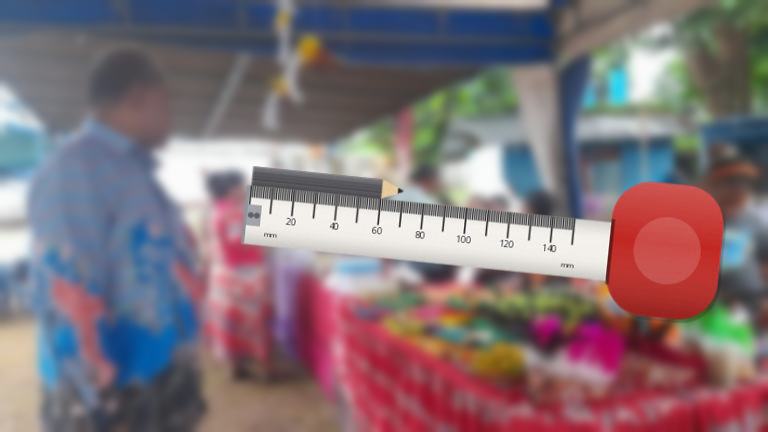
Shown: 70 mm
